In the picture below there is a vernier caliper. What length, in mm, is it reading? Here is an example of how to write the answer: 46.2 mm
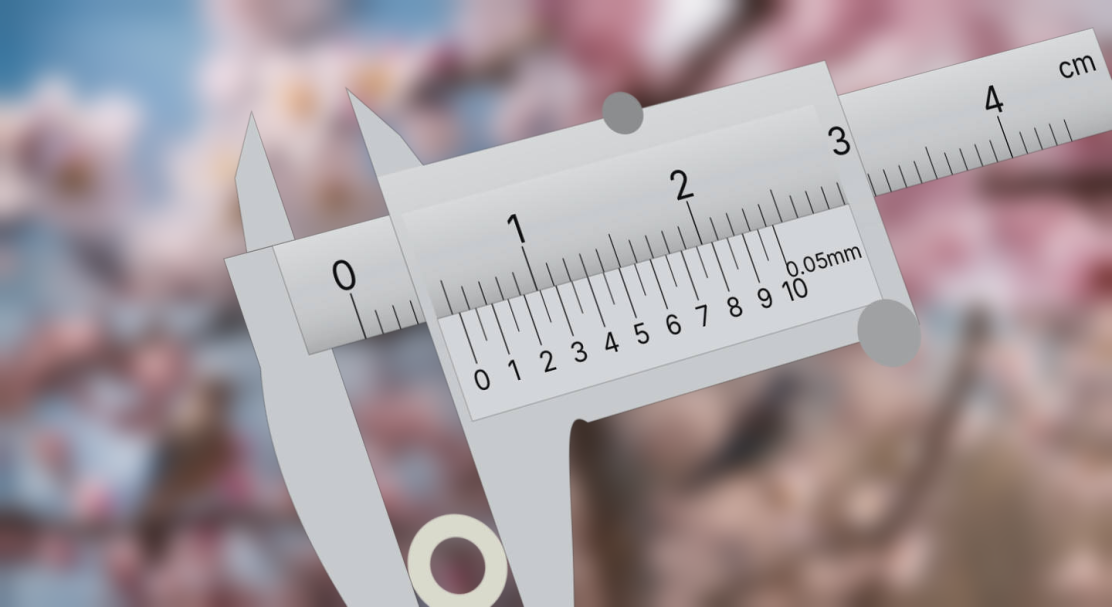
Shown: 5.4 mm
